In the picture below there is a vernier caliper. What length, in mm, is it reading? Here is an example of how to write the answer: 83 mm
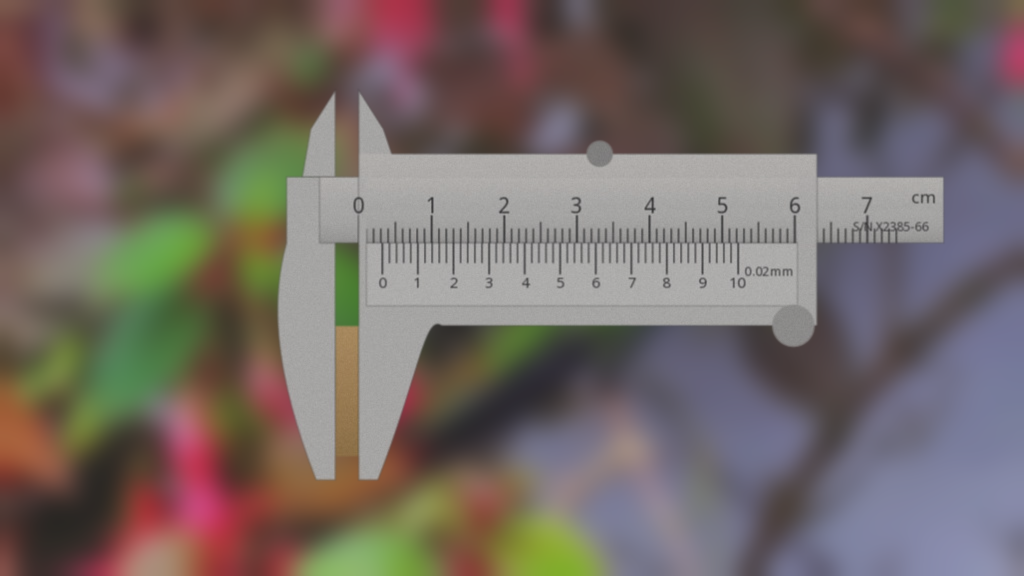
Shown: 3.2 mm
